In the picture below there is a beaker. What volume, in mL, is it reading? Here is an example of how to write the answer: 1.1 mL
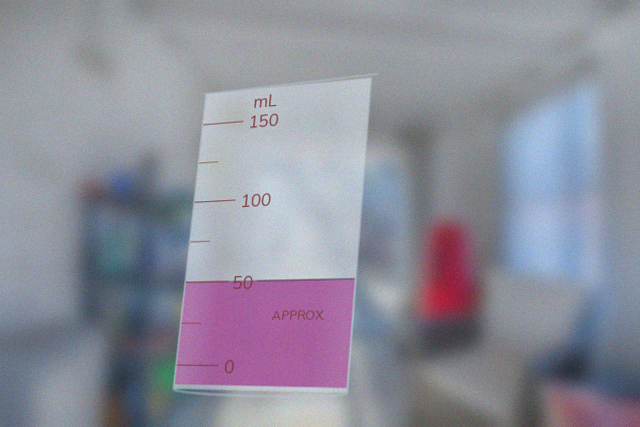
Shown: 50 mL
